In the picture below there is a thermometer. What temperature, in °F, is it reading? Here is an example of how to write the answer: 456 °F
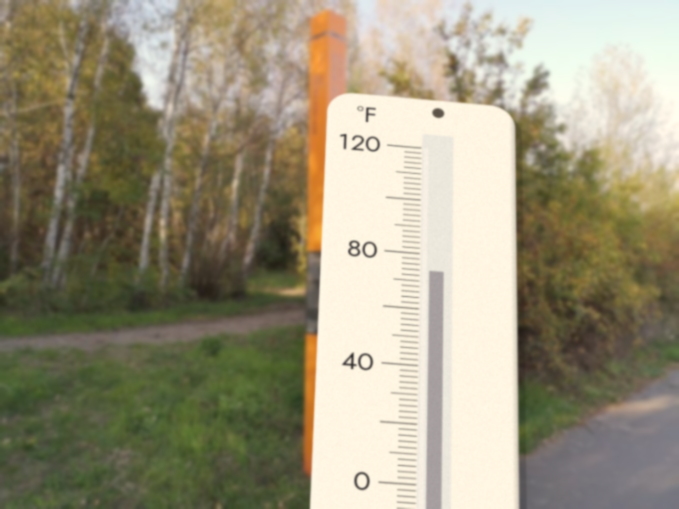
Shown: 74 °F
